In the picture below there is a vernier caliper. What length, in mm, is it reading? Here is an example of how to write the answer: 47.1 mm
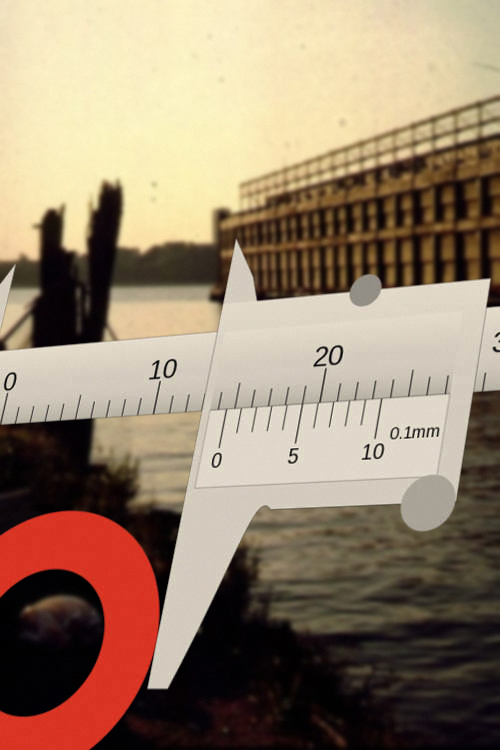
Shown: 14.5 mm
